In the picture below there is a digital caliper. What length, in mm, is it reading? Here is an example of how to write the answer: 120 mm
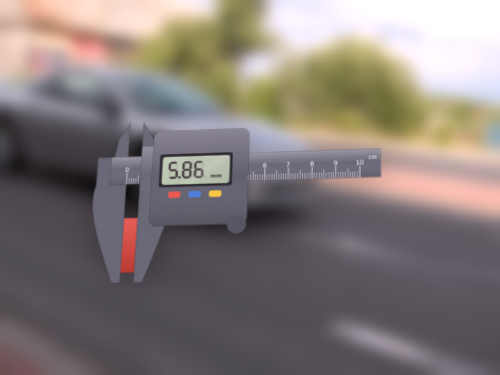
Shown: 5.86 mm
